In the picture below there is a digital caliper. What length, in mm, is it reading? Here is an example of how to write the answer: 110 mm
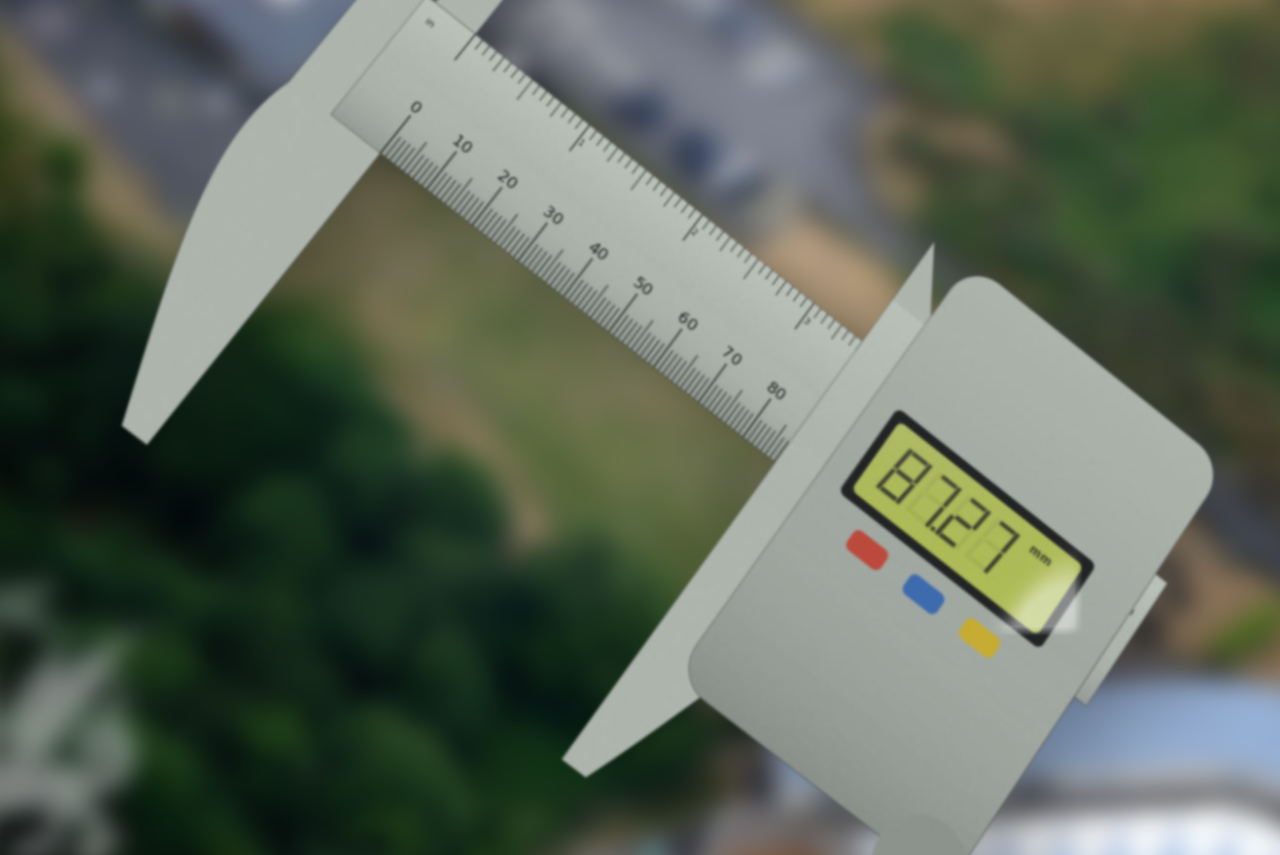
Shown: 87.27 mm
